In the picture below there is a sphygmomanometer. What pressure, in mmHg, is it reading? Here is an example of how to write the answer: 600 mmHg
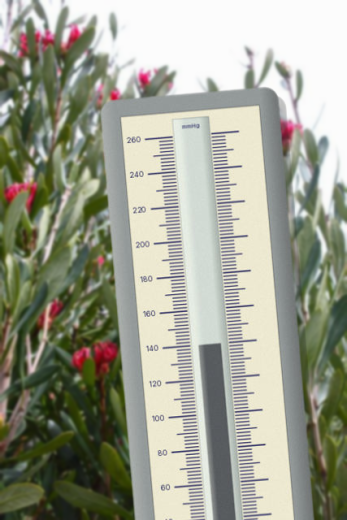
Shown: 140 mmHg
